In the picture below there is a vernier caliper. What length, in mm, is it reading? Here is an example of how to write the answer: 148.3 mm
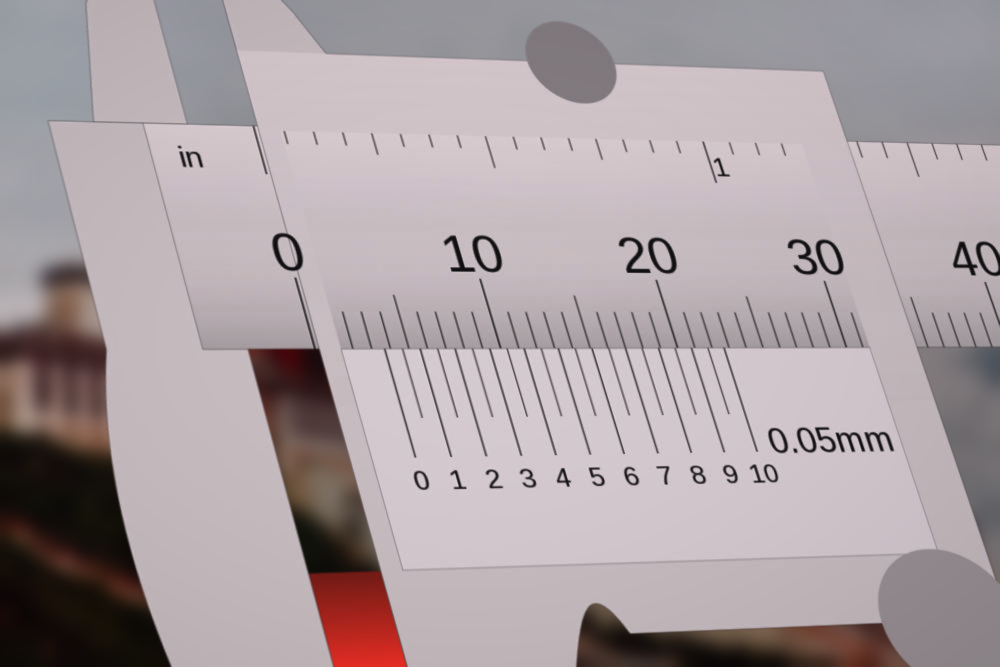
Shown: 3.7 mm
